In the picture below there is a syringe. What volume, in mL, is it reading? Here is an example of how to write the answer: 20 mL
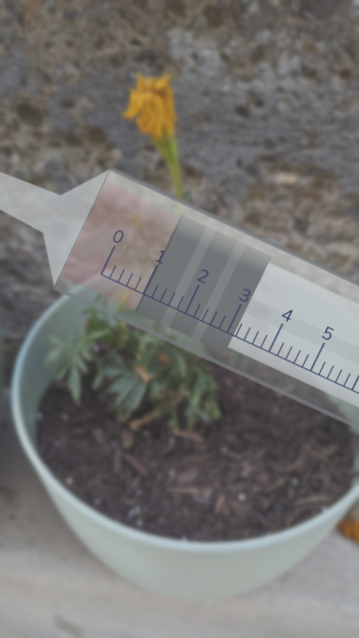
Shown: 1 mL
